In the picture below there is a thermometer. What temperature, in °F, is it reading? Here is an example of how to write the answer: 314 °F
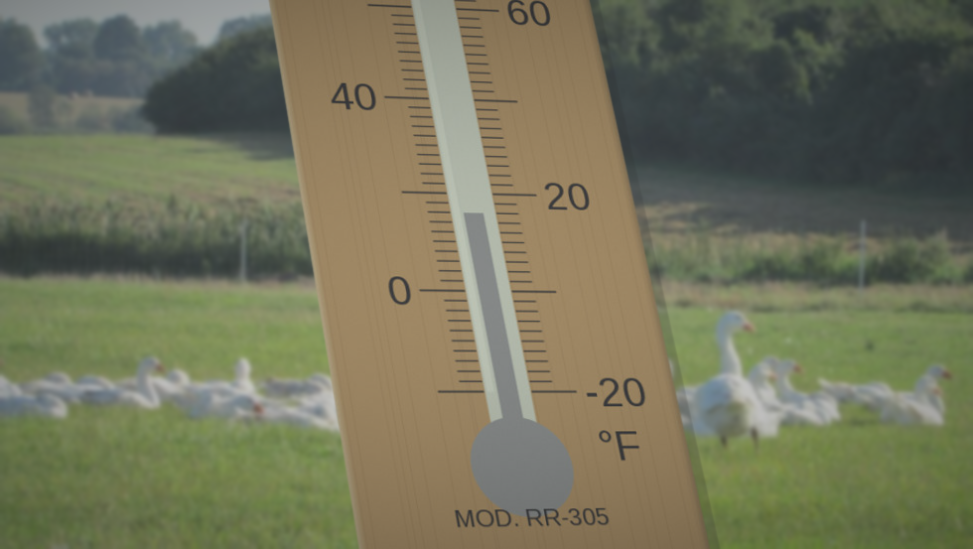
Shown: 16 °F
